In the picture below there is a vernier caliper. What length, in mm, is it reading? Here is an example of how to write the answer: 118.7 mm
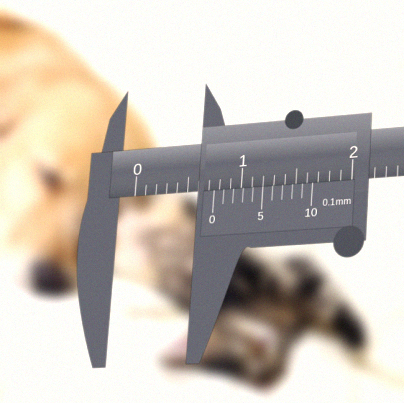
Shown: 7.5 mm
